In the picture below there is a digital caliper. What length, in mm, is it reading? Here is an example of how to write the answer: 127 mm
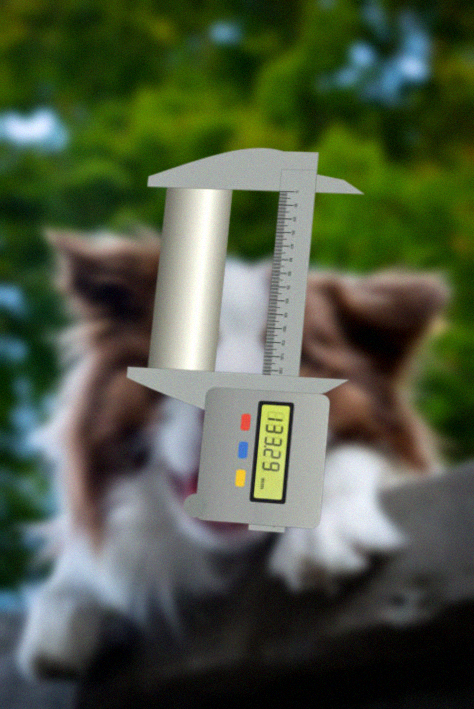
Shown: 133.29 mm
